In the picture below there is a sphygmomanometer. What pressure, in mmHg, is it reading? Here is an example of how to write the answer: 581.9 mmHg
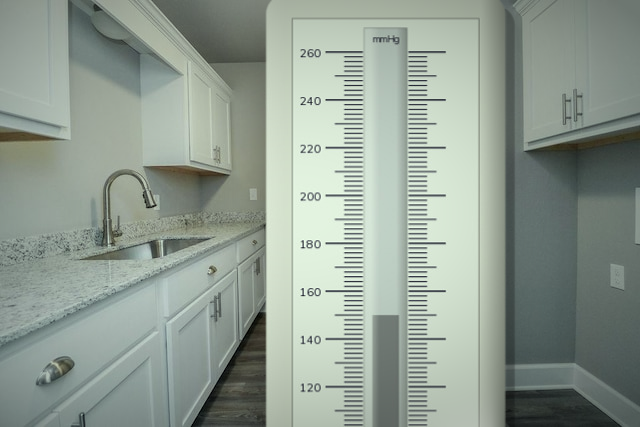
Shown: 150 mmHg
